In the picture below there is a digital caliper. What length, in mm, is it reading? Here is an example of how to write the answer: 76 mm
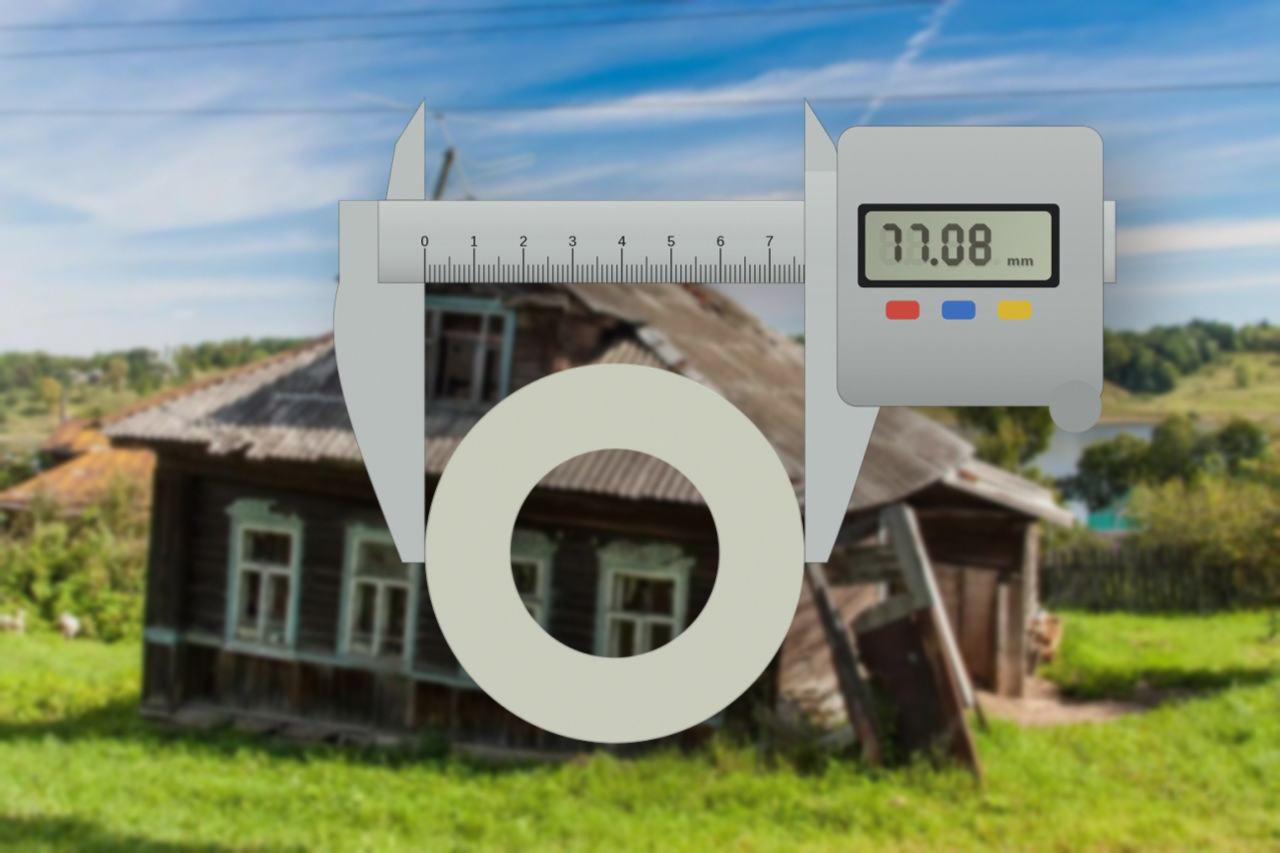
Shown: 77.08 mm
